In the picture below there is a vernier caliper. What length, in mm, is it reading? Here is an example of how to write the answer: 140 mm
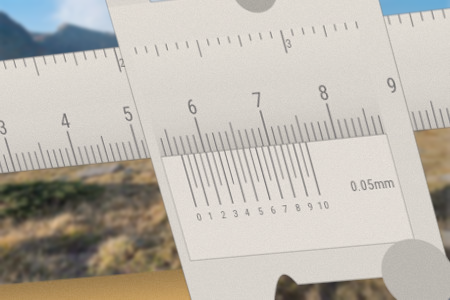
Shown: 56.4 mm
